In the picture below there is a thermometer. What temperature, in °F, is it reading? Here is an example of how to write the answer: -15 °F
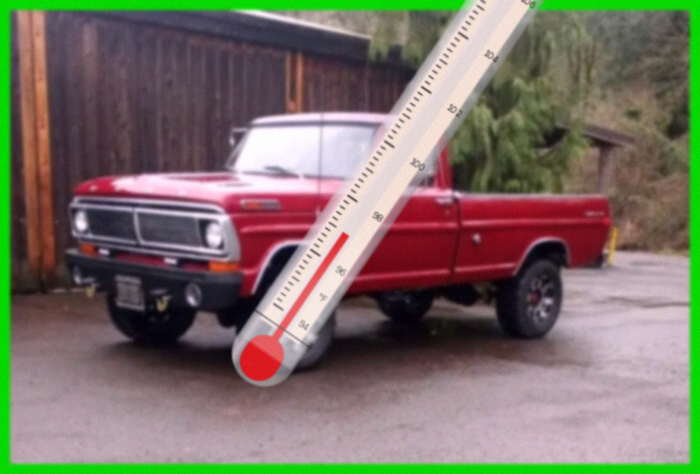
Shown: 97 °F
